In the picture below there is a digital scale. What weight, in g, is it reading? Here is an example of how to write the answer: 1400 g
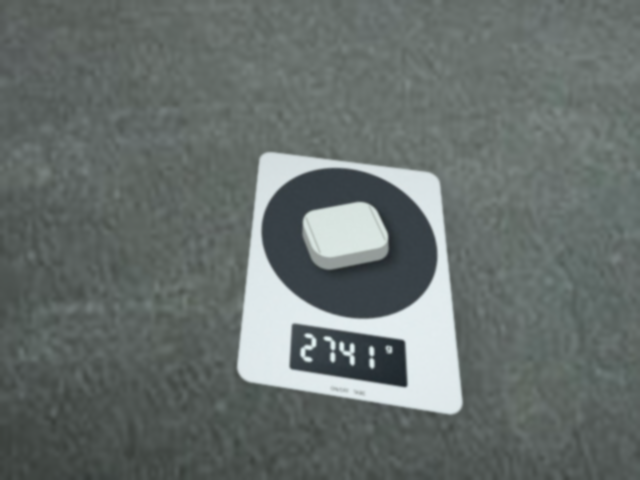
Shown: 2741 g
